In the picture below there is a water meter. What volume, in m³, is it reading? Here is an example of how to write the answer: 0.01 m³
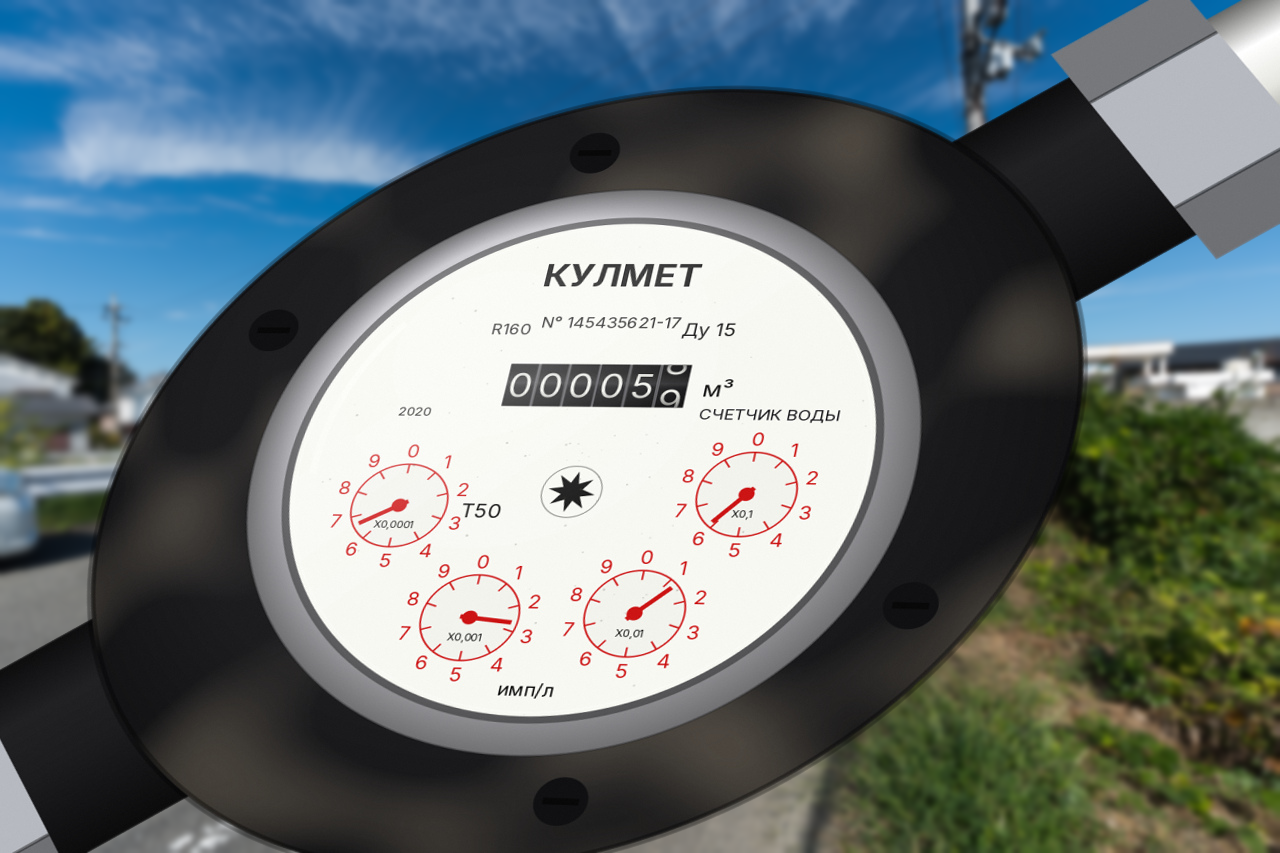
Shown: 58.6126 m³
